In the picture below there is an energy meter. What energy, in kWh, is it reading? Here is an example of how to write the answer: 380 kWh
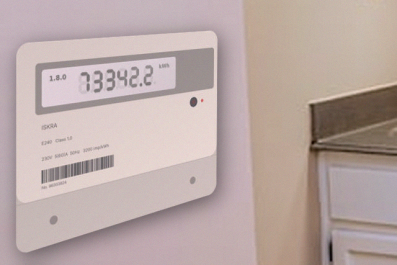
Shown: 73342.2 kWh
